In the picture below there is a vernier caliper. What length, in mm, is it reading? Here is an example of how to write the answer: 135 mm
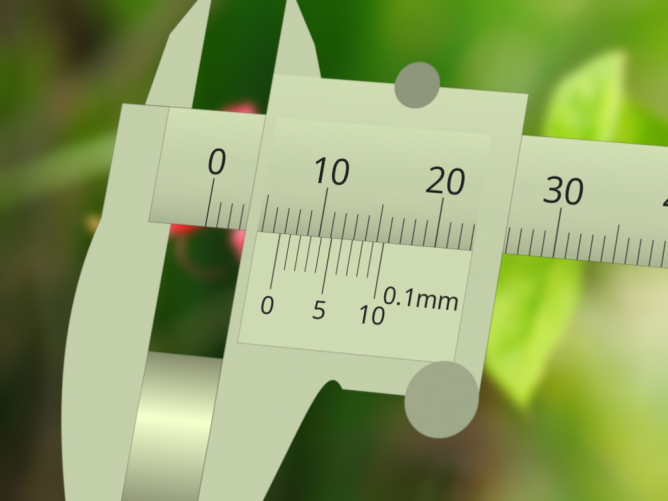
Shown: 6.6 mm
